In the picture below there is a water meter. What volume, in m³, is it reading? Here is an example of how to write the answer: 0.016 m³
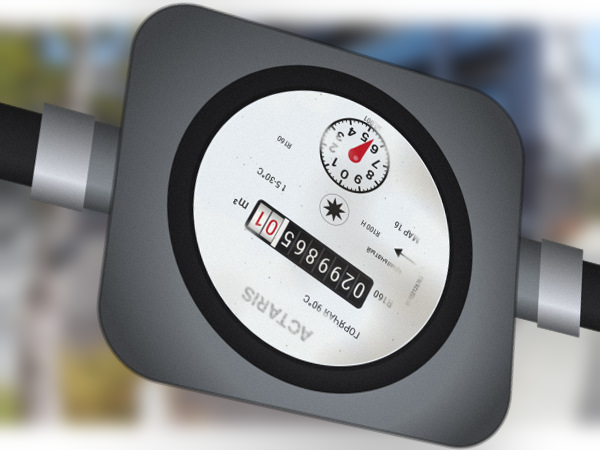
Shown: 299865.015 m³
